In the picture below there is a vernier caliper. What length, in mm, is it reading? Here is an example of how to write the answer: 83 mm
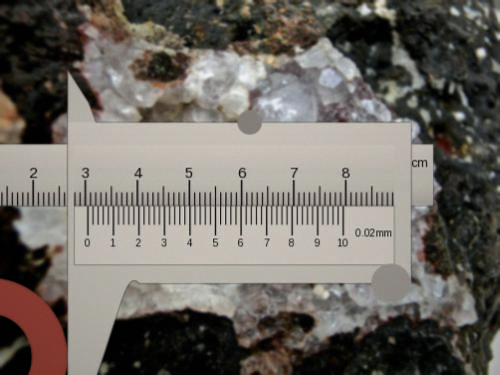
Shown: 30.5 mm
